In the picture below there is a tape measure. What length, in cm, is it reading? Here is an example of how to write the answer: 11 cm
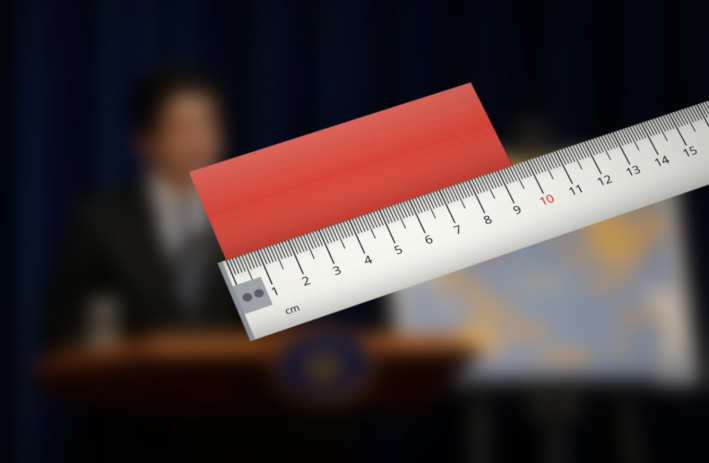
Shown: 9.5 cm
